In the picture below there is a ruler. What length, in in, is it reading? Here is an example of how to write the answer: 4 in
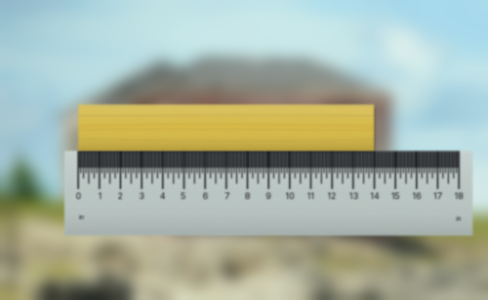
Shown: 14 in
